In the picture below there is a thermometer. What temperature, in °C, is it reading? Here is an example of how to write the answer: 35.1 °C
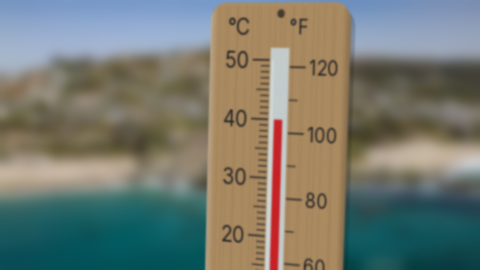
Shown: 40 °C
